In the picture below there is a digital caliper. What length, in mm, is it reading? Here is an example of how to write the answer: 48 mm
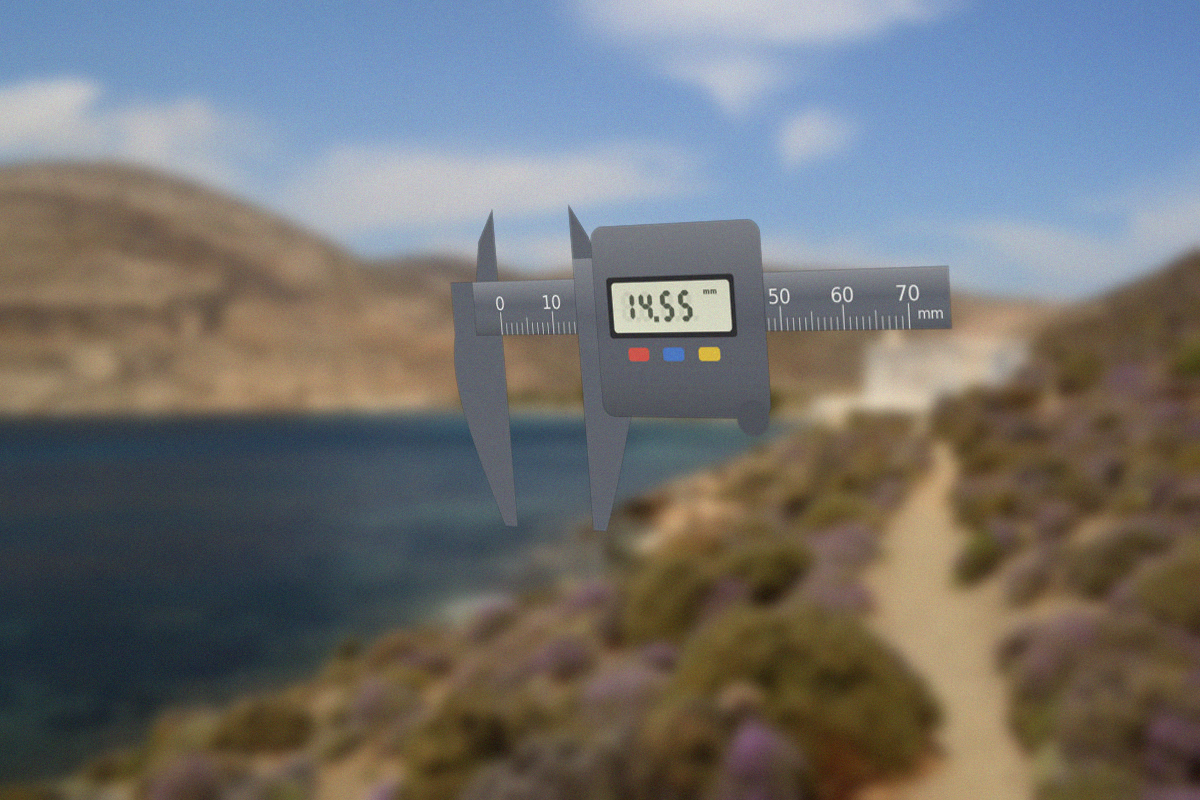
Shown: 14.55 mm
